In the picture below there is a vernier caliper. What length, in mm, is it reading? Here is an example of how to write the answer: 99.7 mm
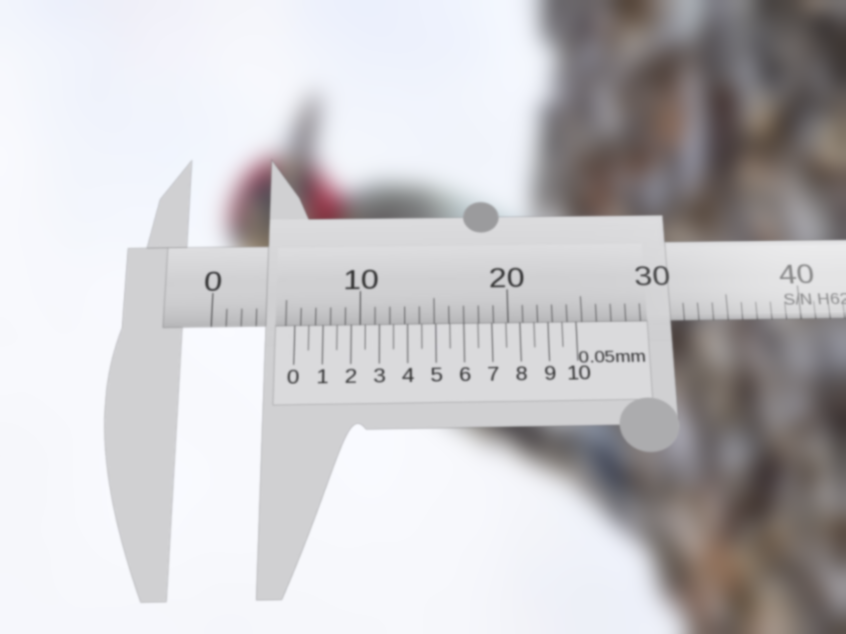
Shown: 5.6 mm
